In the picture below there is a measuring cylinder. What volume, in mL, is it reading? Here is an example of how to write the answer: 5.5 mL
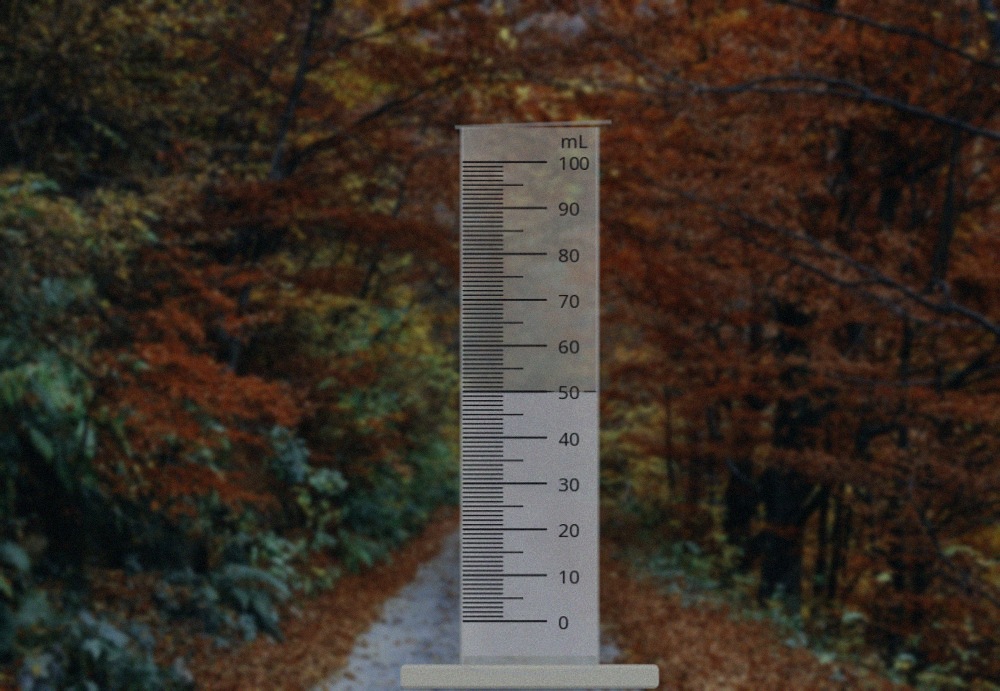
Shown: 50 mL
